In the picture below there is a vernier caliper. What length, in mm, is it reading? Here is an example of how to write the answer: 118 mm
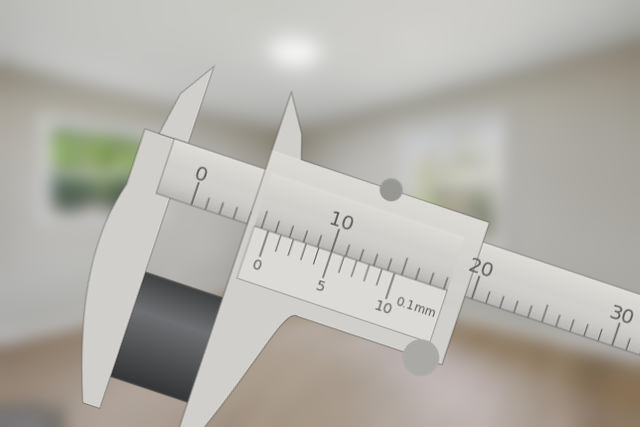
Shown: 5.5 mm
